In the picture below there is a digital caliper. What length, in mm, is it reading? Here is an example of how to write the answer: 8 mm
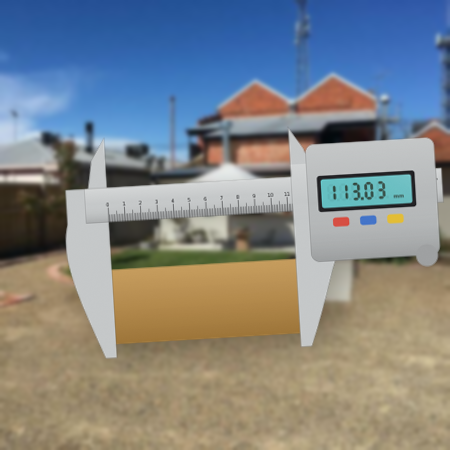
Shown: 113.03 mm
